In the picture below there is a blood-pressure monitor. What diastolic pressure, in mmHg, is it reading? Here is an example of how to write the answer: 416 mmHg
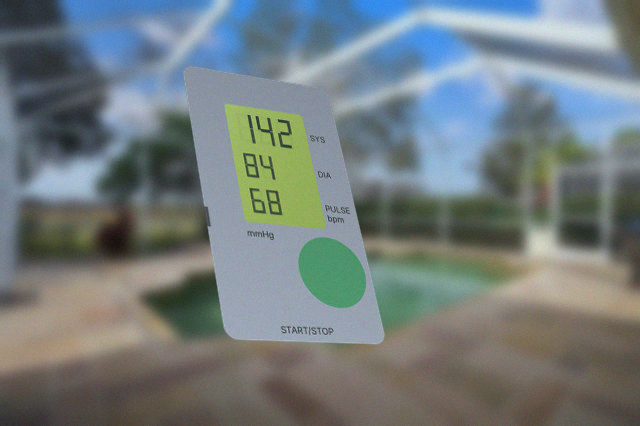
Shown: 84 mmHg
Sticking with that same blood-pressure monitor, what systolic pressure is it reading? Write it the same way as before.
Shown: 142 mmHg
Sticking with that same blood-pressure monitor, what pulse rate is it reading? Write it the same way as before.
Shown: 68 bpm
